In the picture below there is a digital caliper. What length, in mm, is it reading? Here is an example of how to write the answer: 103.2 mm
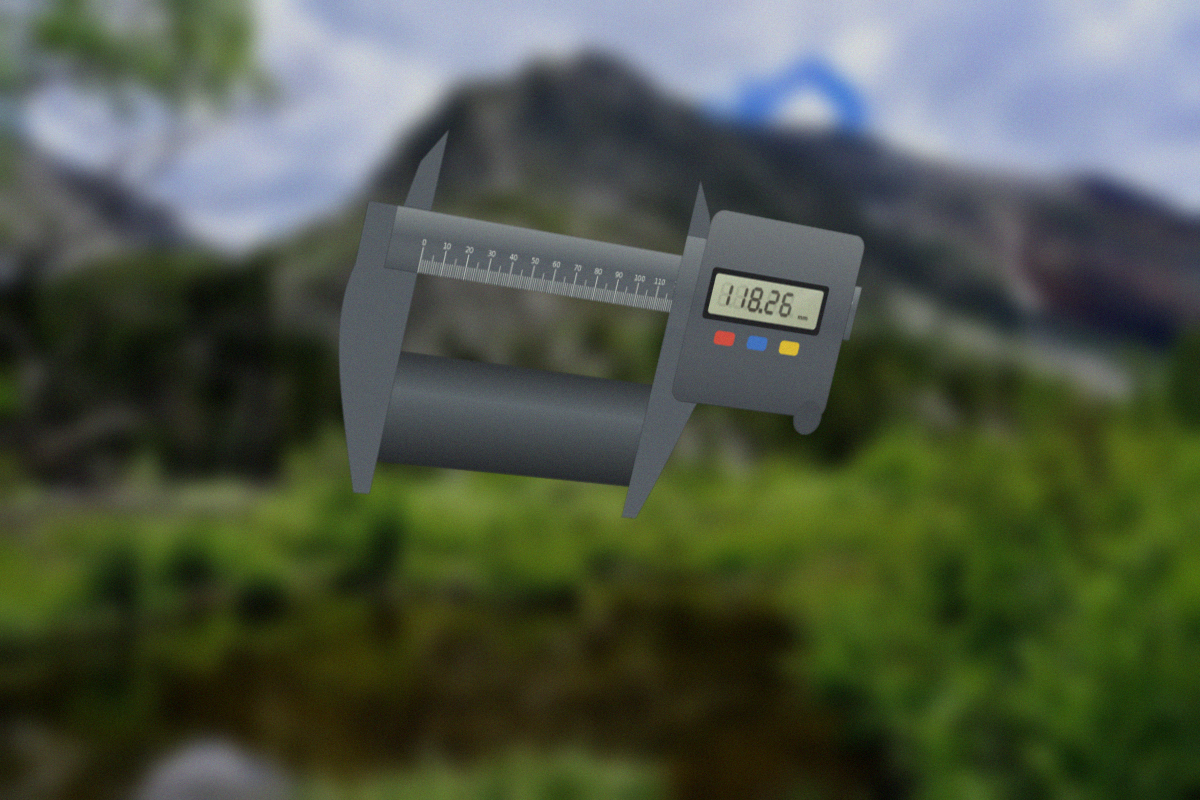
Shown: 118.26 mm
